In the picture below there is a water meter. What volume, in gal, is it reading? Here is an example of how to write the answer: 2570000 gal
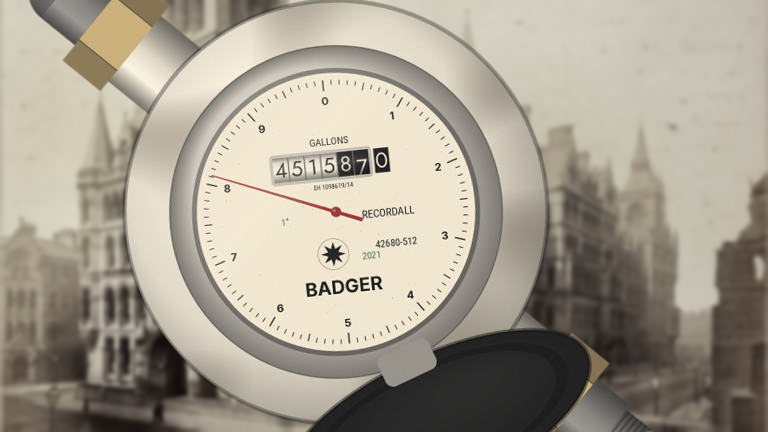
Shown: 4515868.1 gal
